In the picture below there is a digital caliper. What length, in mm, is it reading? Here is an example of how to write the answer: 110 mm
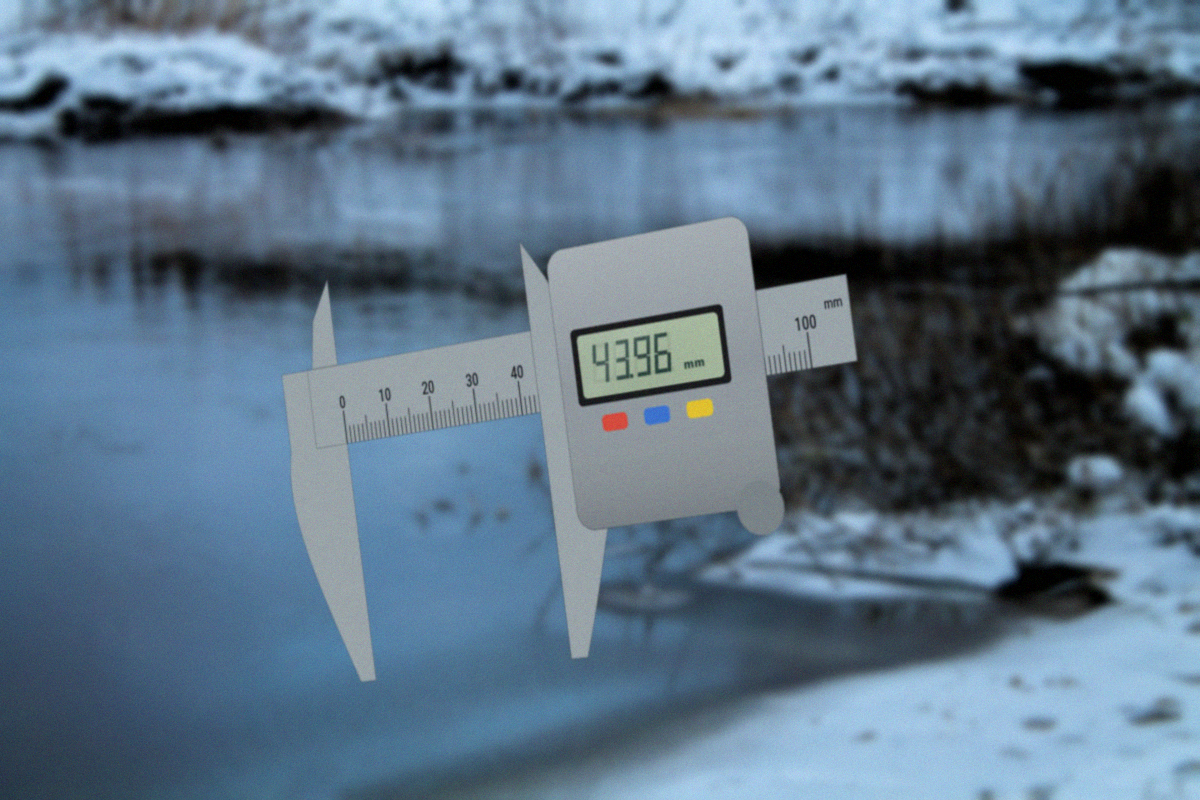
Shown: 43.96 mm
